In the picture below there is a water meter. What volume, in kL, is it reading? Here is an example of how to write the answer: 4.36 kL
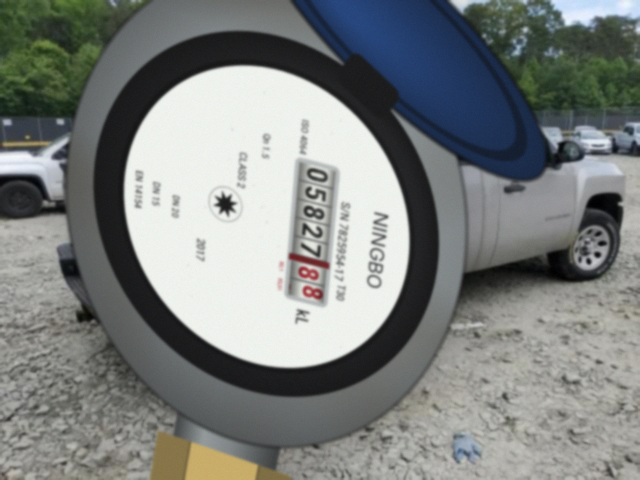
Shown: 5827.88 kL
